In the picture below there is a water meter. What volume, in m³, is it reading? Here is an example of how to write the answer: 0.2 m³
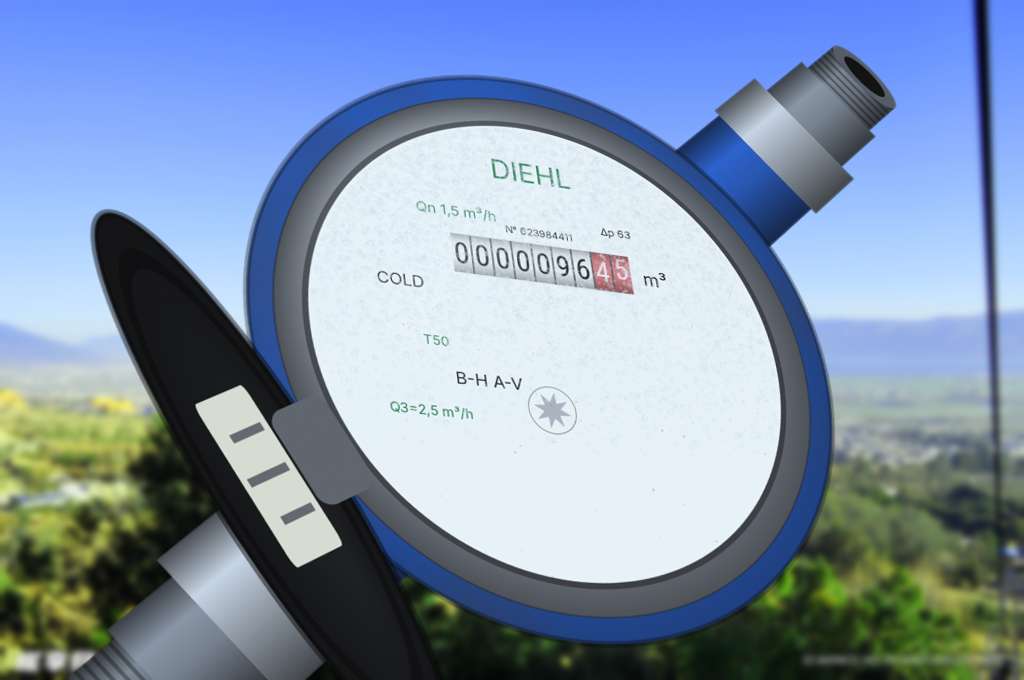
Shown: 96.45 m³
